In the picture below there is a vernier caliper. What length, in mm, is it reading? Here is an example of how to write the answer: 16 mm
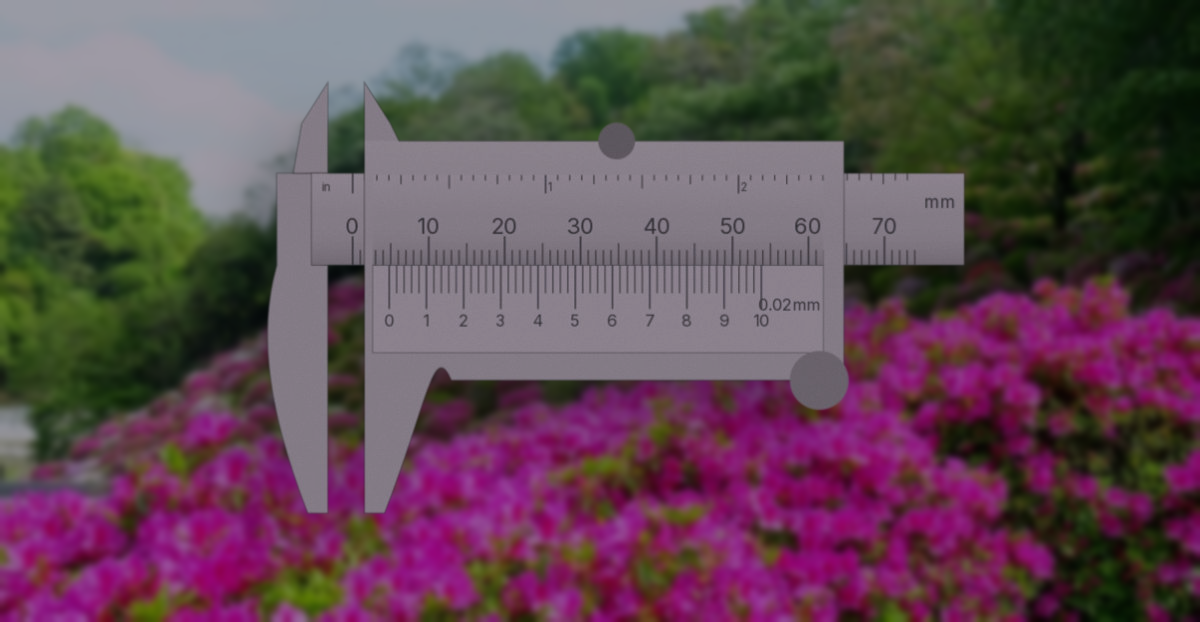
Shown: 4.8 mm
